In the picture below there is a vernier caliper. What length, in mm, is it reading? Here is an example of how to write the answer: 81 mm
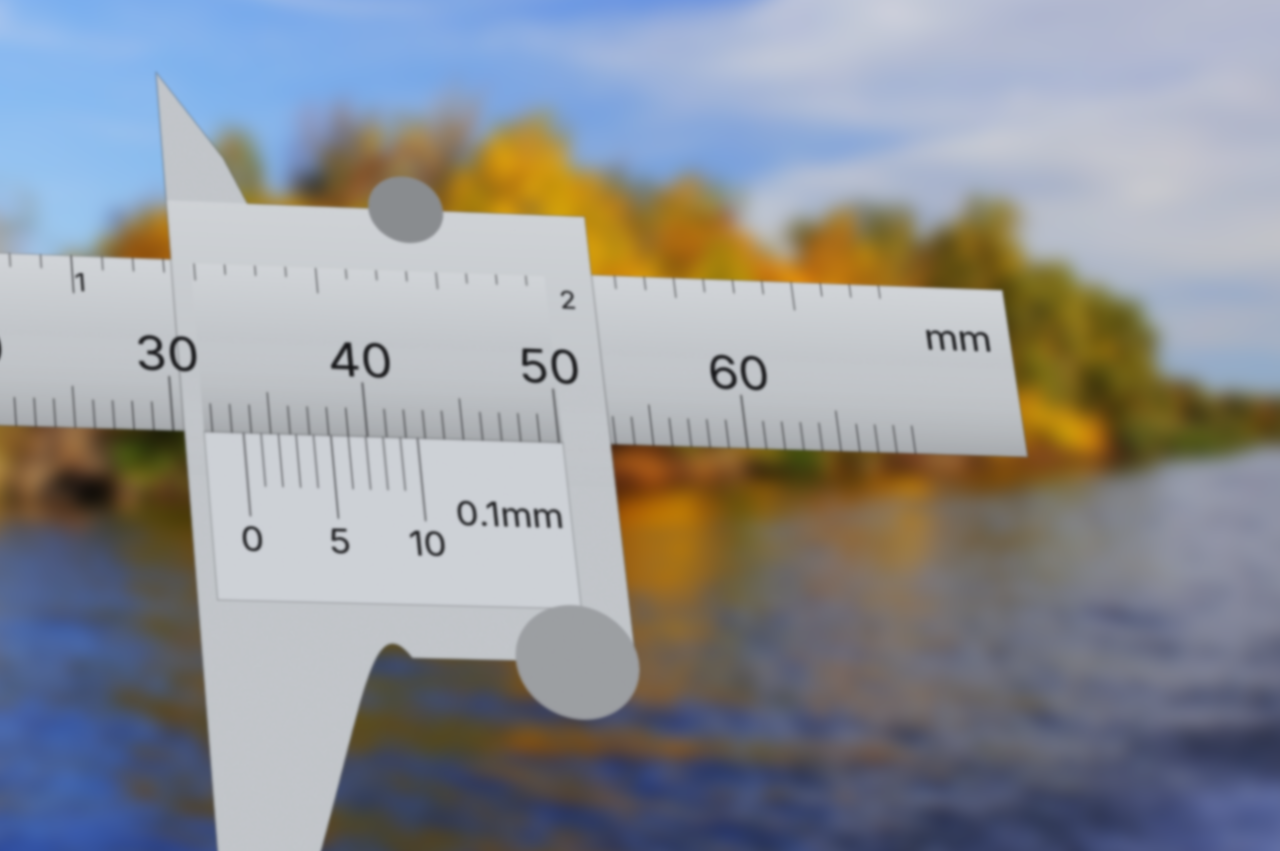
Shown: 33.6 mm
